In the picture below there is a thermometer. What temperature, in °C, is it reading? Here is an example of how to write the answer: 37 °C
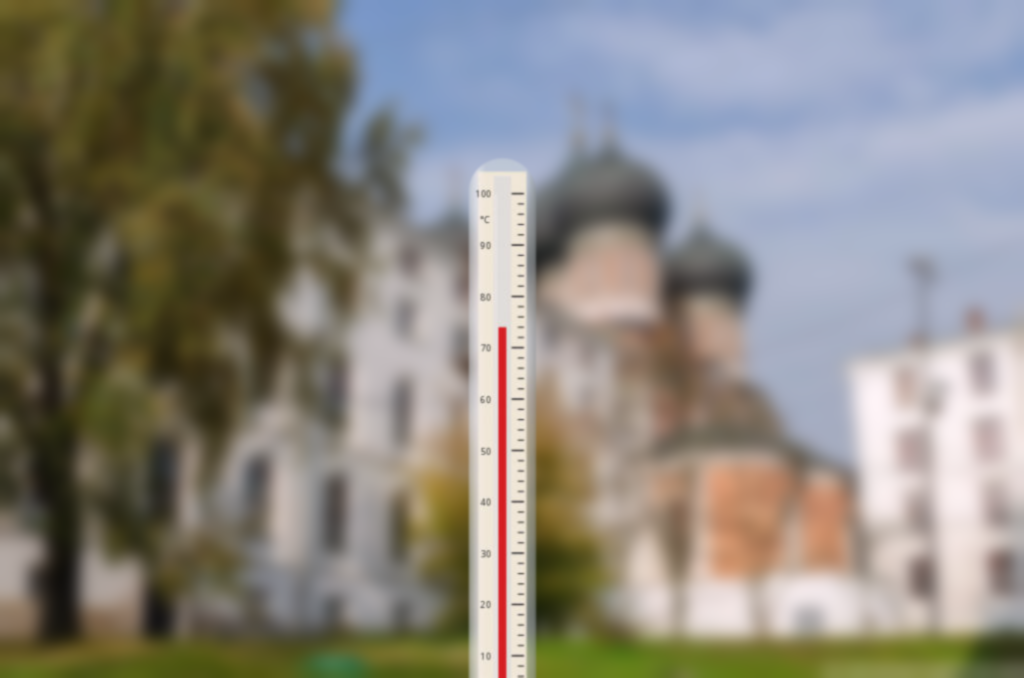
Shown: 74 °C
